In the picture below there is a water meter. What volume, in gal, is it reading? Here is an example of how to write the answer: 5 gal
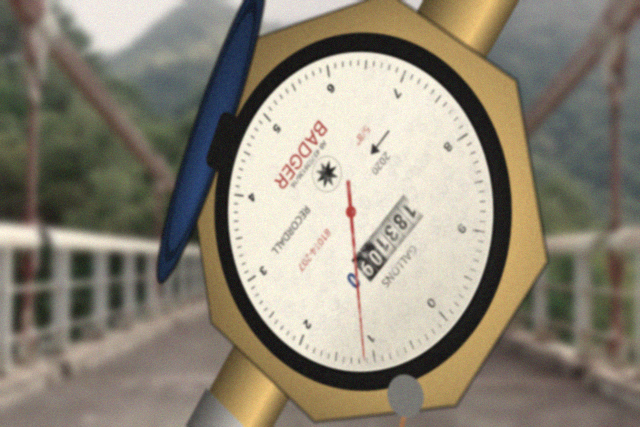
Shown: 1831091.1 gal
